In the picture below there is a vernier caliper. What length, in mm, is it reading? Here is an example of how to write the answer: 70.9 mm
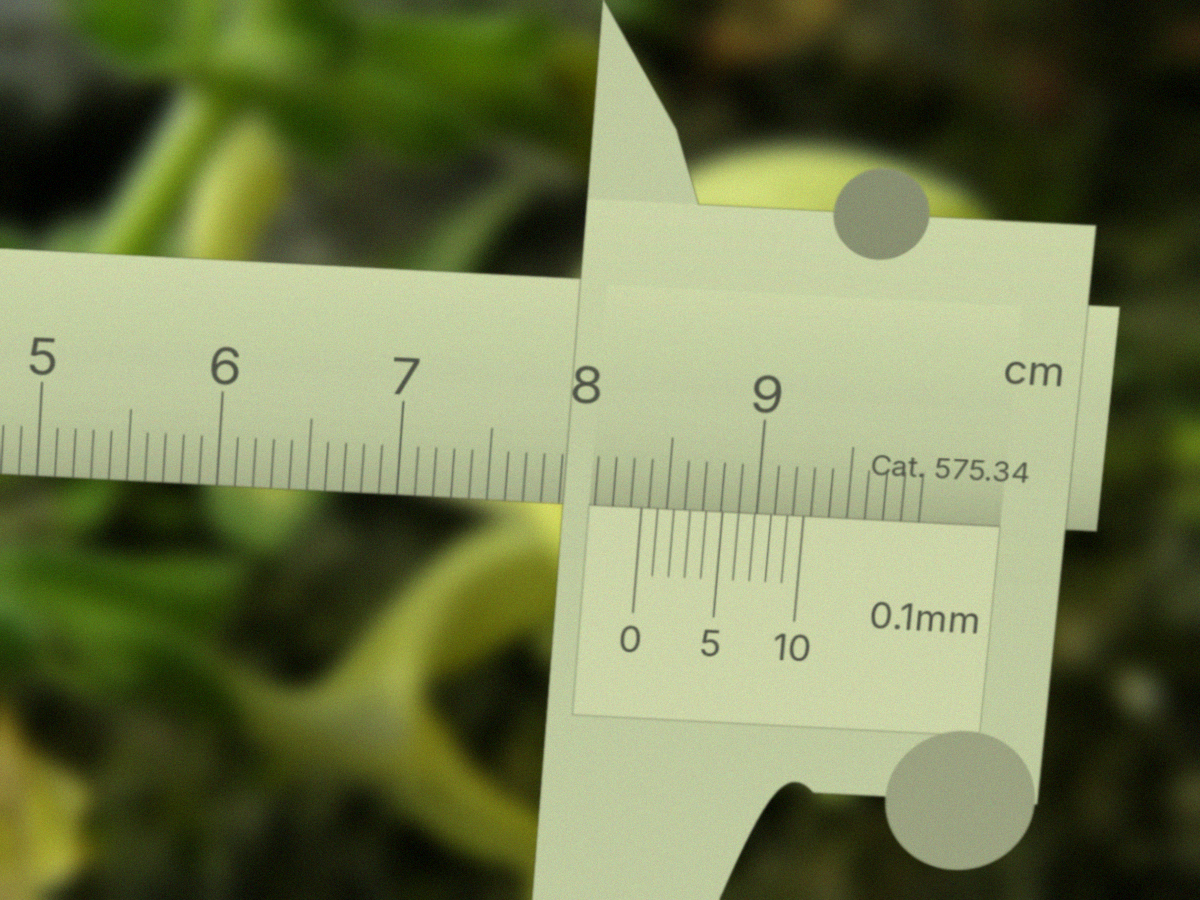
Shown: 83.6 mm
